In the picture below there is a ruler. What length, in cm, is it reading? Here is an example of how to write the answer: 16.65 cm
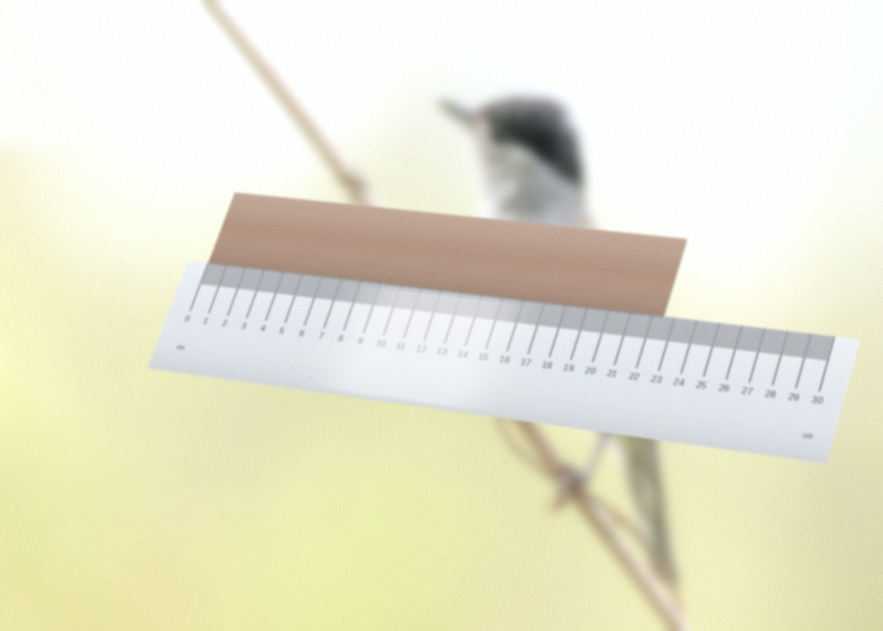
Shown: 22.5 cm
